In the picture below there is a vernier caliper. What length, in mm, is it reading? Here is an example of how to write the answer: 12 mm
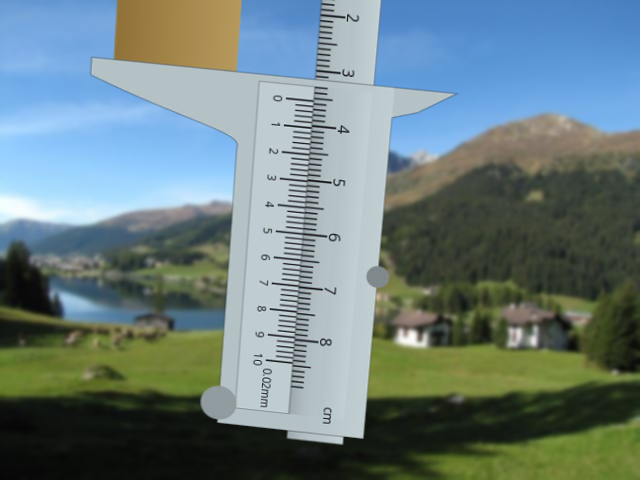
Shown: 35.5 mm
